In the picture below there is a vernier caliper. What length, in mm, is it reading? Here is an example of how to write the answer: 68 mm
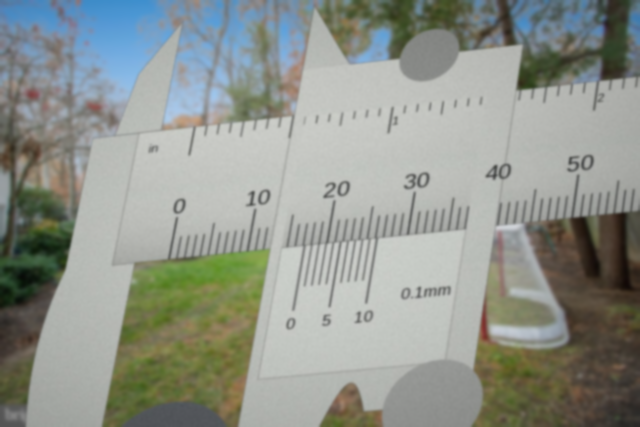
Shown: 17.2 mm
